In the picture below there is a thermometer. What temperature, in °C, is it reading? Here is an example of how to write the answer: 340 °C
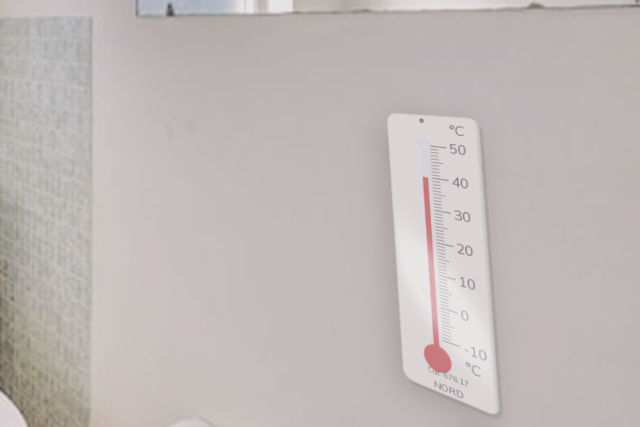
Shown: 40 °C
